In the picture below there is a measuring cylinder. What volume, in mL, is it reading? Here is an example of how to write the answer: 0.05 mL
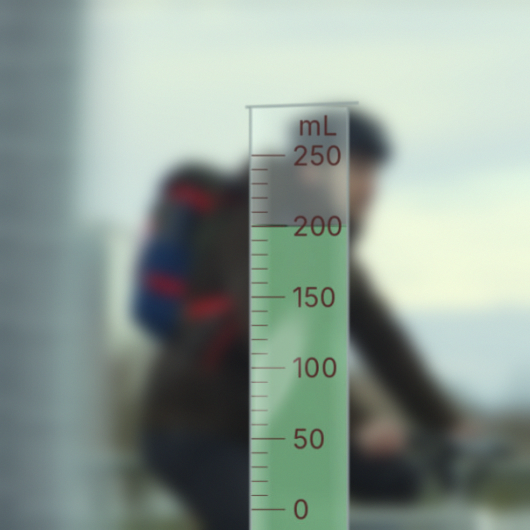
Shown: 200 mL
